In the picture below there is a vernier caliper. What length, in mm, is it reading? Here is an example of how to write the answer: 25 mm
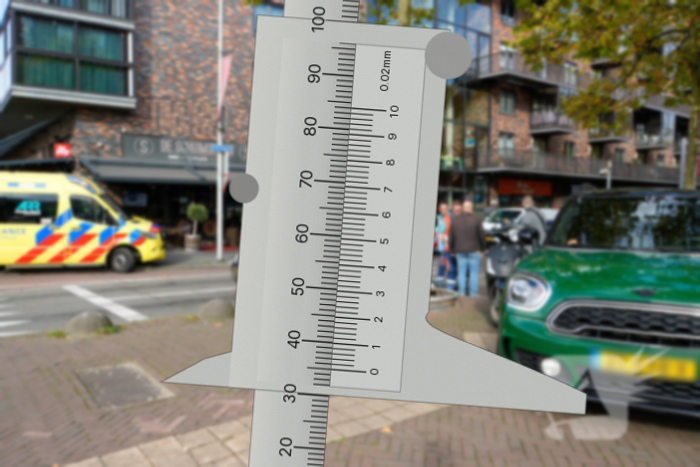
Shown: 35.0 mm
